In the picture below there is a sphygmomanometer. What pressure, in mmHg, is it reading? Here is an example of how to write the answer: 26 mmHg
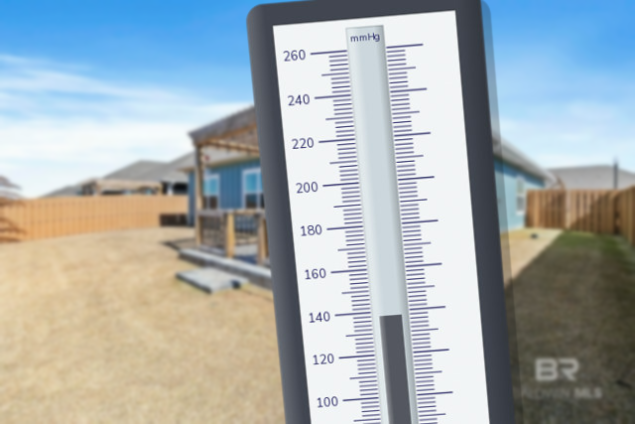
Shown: 138 mmHg
